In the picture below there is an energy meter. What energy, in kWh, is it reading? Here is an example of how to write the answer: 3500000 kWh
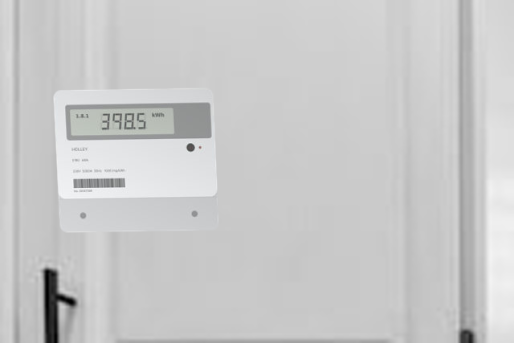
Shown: 398.5 kWh
